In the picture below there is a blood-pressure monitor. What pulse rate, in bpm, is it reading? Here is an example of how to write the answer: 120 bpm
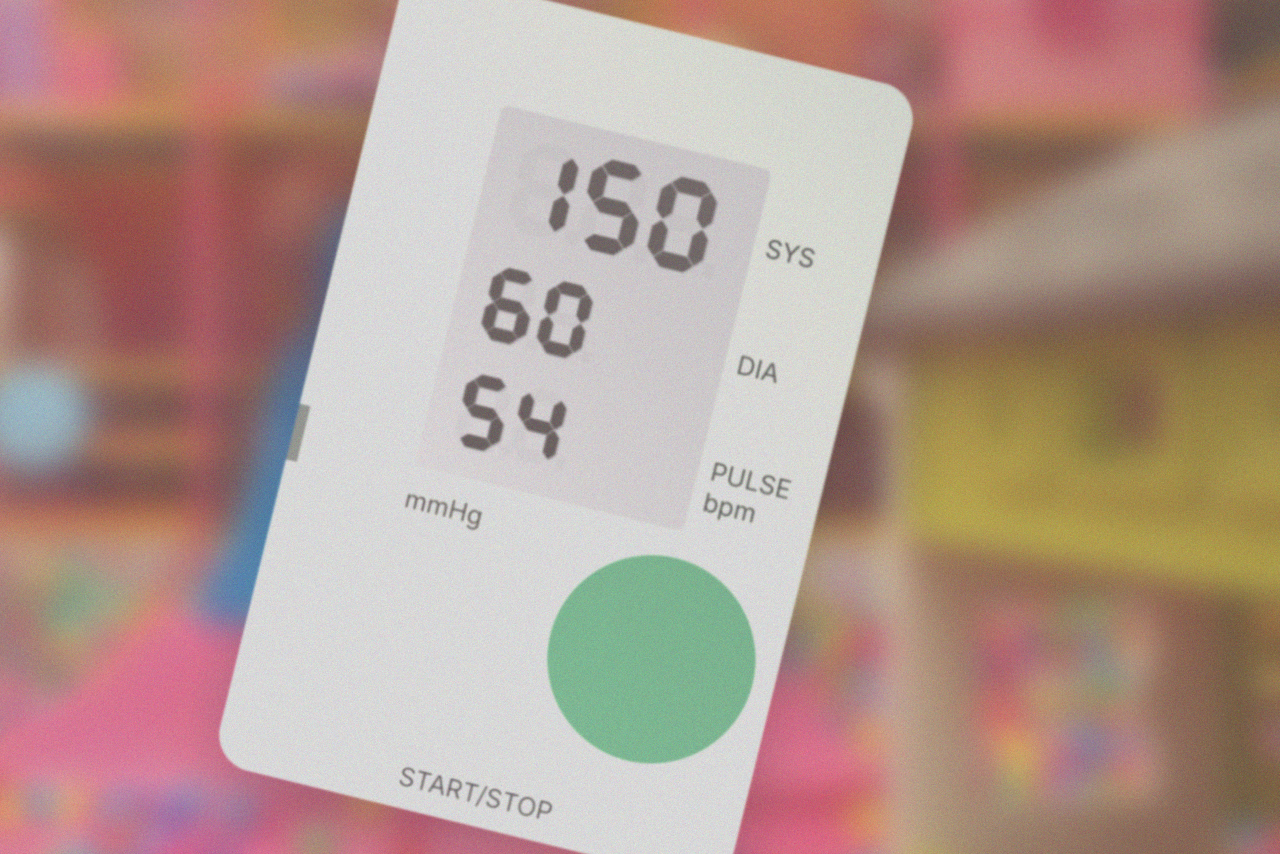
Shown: 54 bpm
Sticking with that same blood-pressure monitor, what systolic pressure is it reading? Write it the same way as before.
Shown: 150 mmHg
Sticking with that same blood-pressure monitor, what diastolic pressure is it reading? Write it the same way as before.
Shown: 60 mmHg
